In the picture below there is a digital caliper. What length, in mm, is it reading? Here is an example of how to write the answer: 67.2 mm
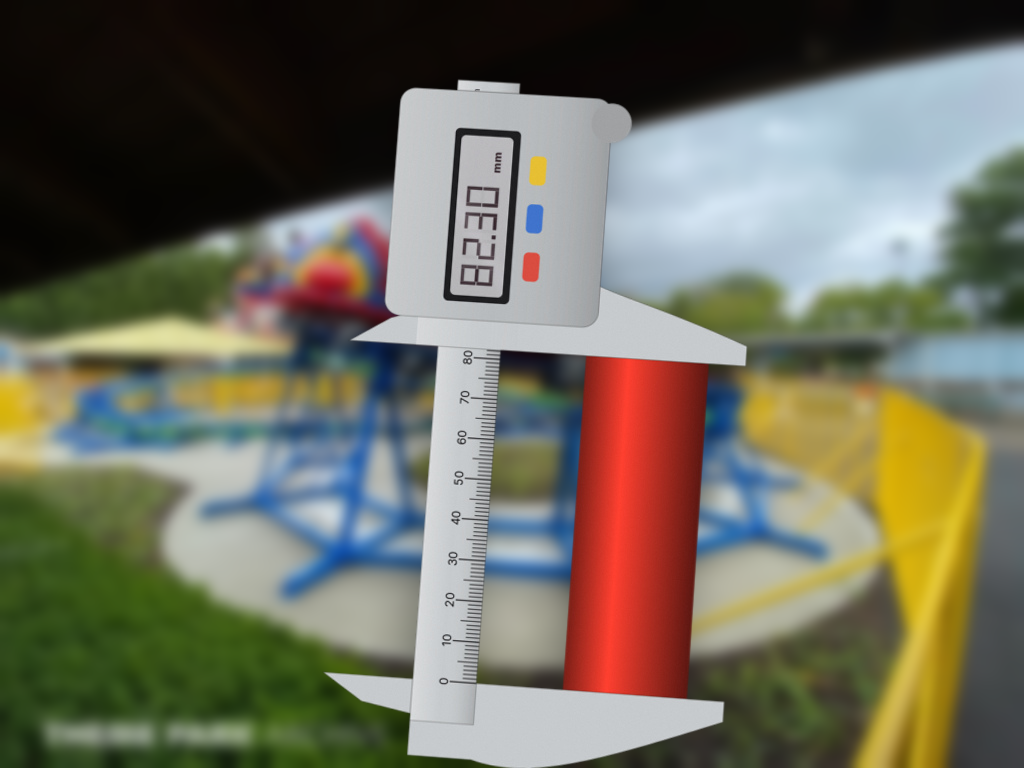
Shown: 82.30 mm
